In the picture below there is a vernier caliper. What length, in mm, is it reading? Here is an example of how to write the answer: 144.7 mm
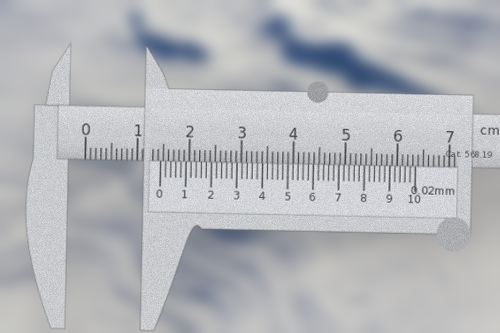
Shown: 14.5 mm
